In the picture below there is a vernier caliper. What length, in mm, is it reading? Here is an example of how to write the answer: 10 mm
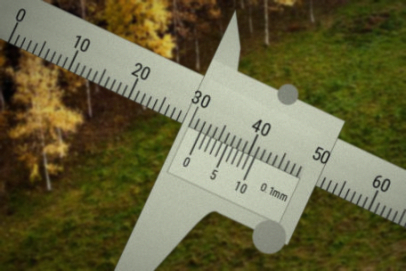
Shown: 32.0 mm
